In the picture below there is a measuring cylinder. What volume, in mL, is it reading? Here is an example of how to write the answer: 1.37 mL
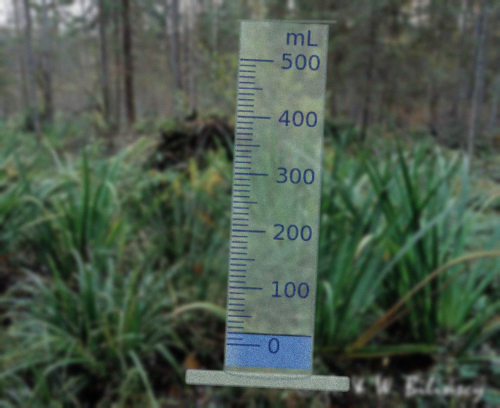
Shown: 20 mL
